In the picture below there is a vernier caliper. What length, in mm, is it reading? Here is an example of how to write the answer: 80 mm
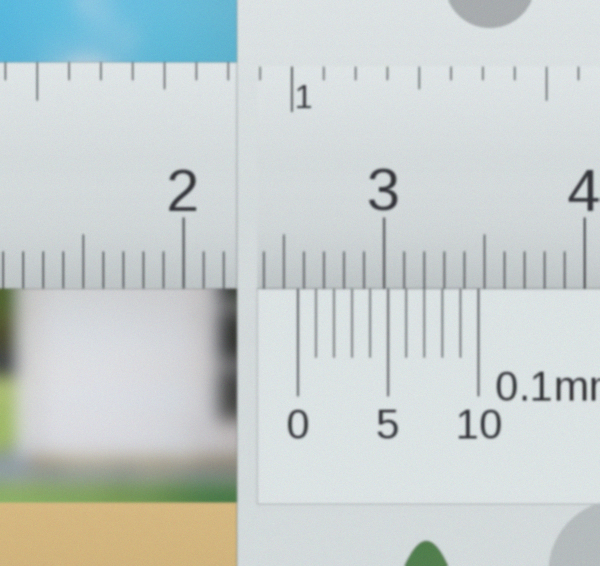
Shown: 25.7 mm
